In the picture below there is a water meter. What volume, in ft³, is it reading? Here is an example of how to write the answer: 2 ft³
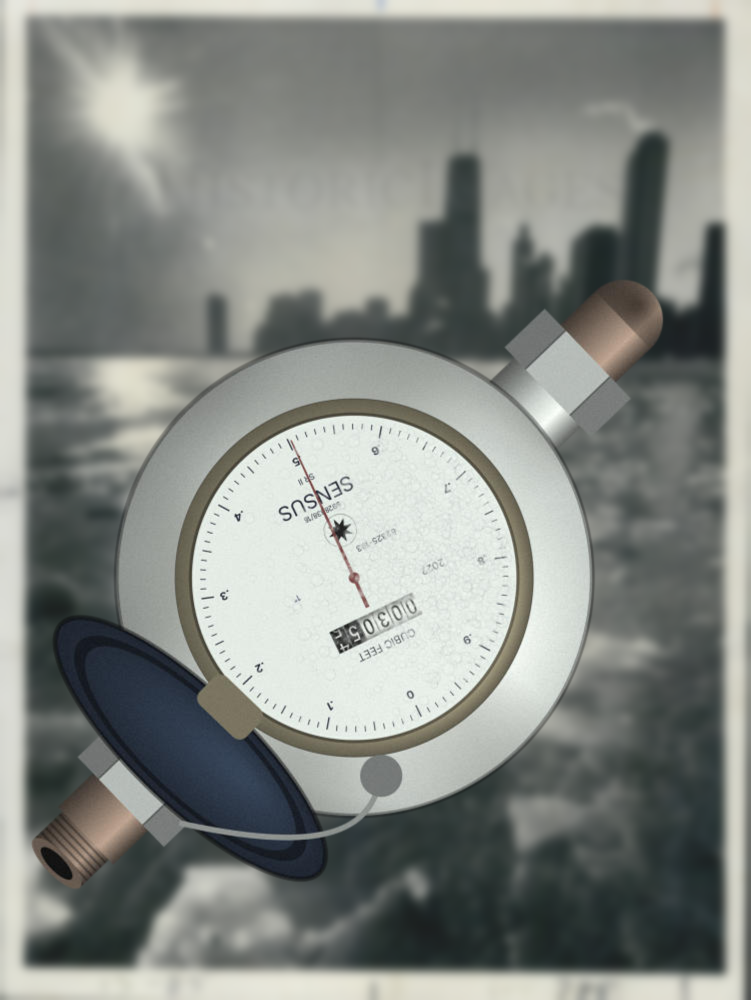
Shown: 3054.50 ft³
